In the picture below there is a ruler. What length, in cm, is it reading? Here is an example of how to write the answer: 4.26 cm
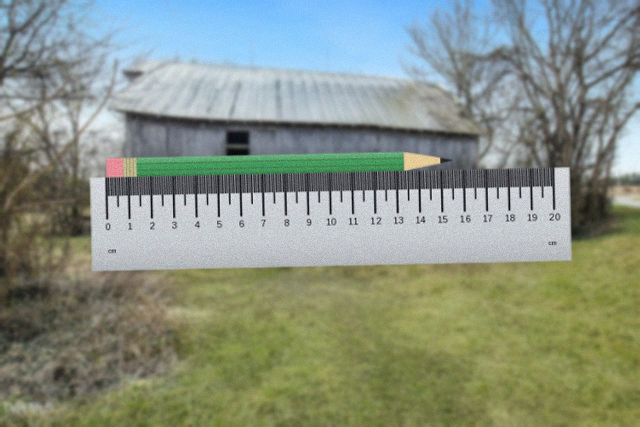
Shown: 15.5 cm
